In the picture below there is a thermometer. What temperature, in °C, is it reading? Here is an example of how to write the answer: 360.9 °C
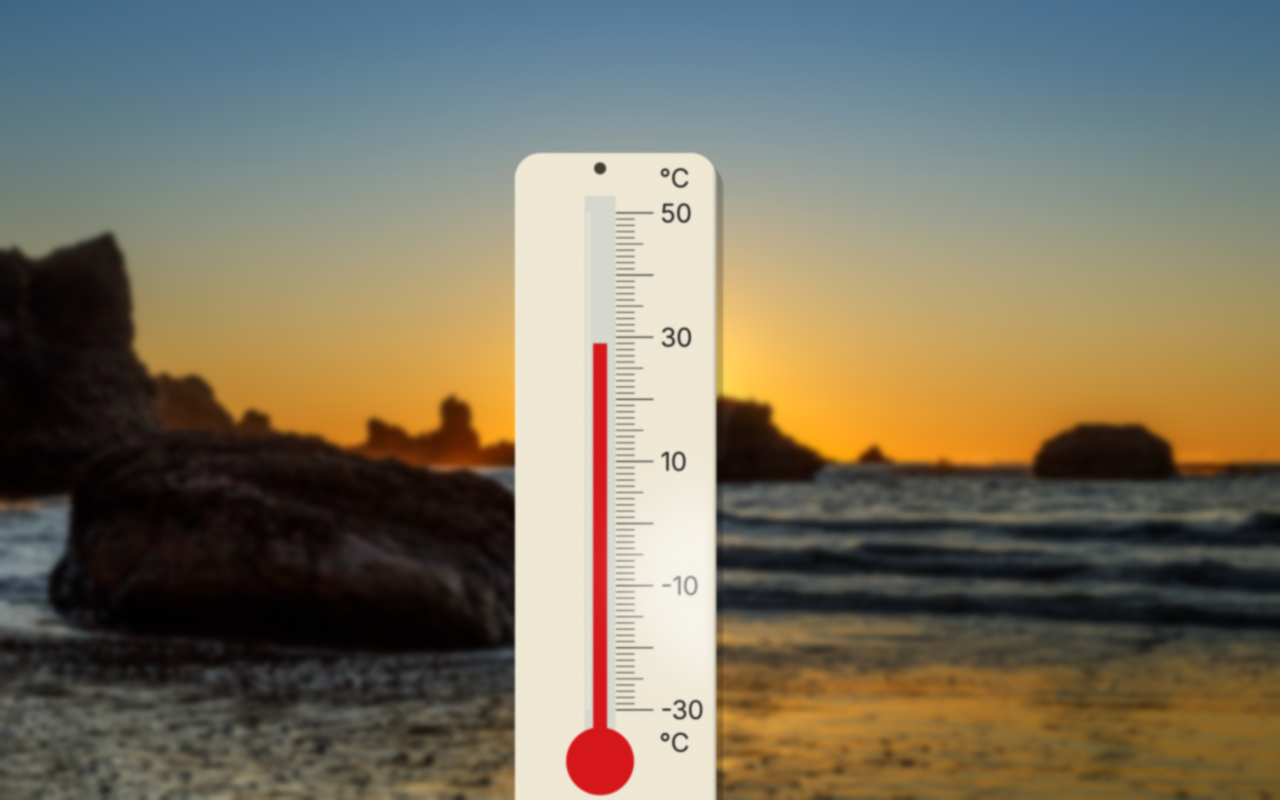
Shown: 29 °C
